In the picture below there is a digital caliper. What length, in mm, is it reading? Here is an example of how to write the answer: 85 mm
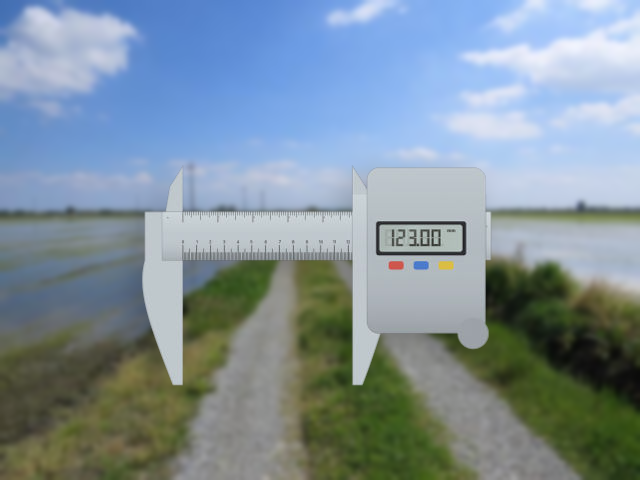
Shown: 123.00 mm
